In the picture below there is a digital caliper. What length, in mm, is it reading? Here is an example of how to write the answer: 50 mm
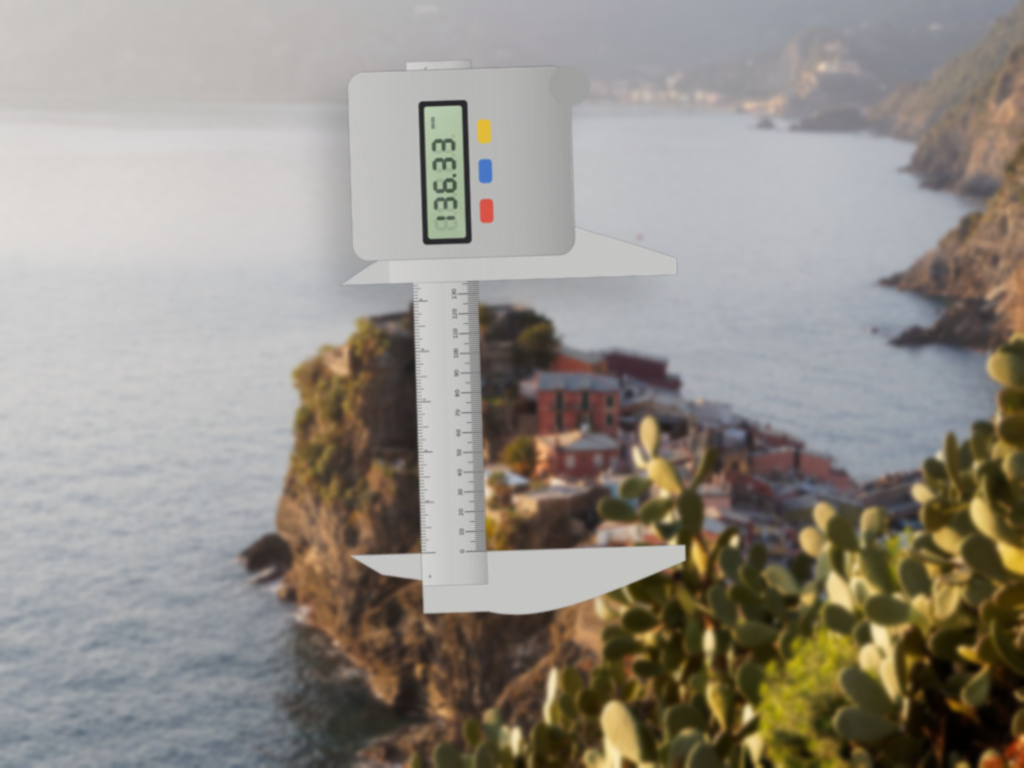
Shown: 136.33 mm
